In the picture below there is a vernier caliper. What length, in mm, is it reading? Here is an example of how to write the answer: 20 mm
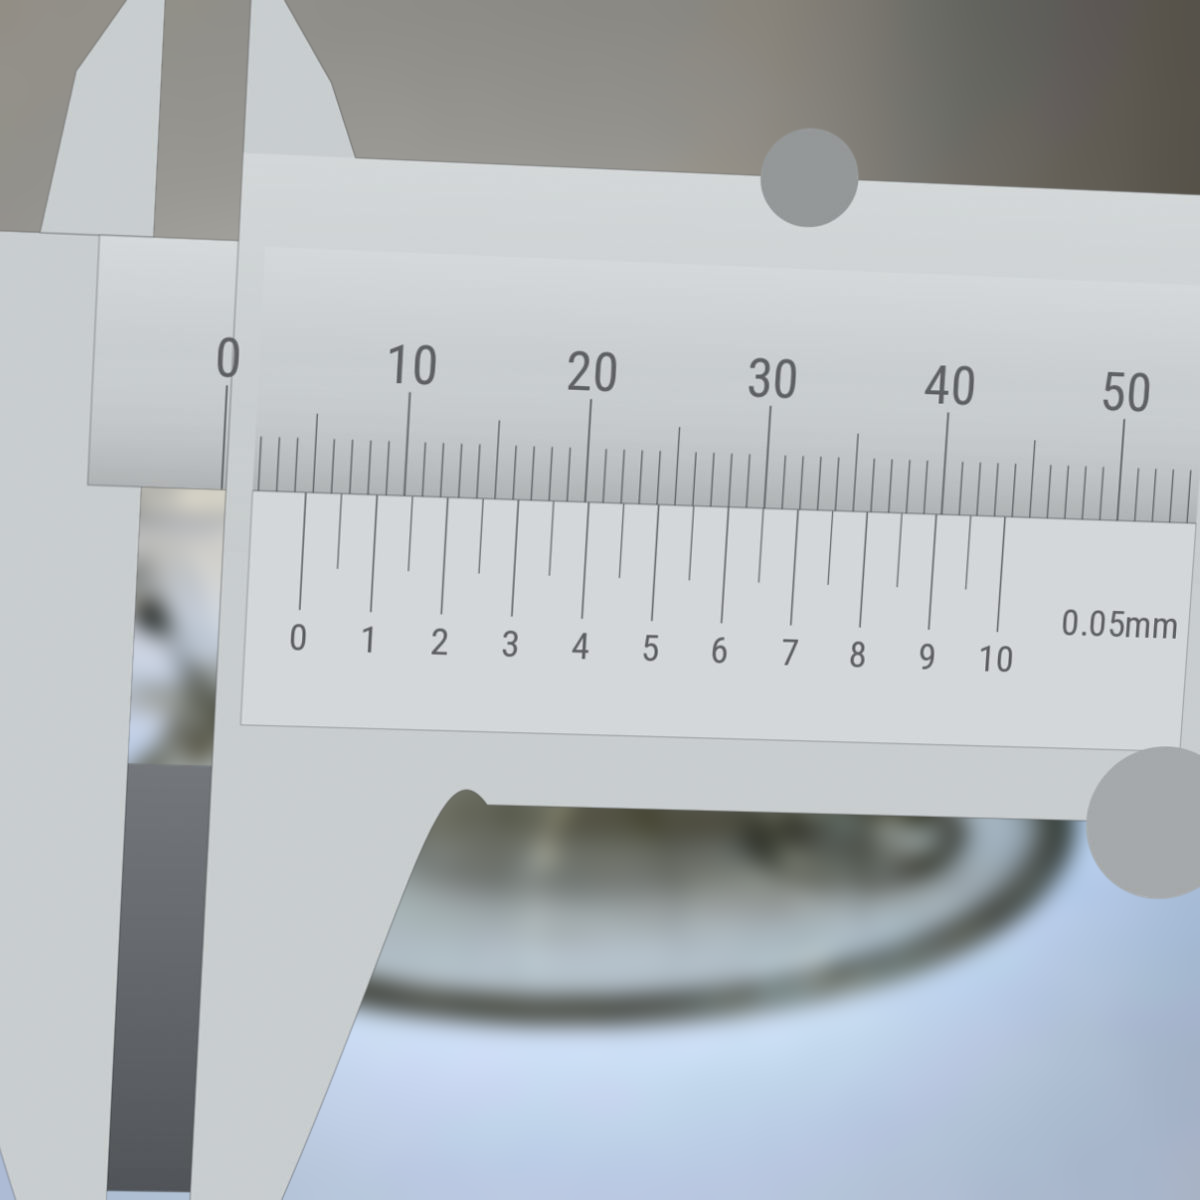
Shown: 4.6 mm
